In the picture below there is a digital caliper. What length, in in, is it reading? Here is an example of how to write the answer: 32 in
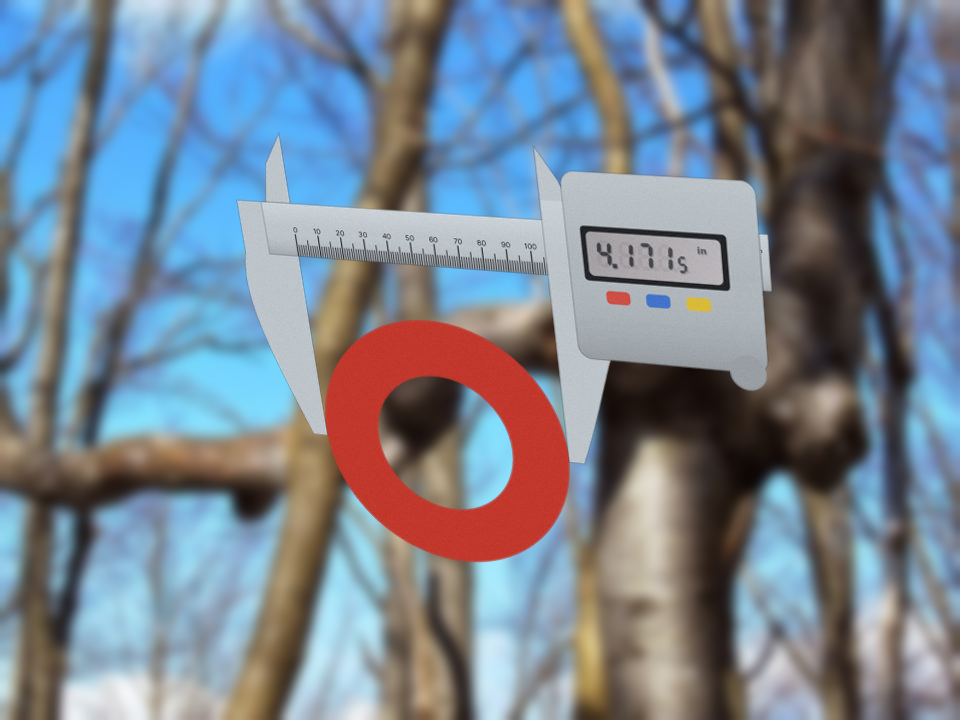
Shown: 4.1715 in
